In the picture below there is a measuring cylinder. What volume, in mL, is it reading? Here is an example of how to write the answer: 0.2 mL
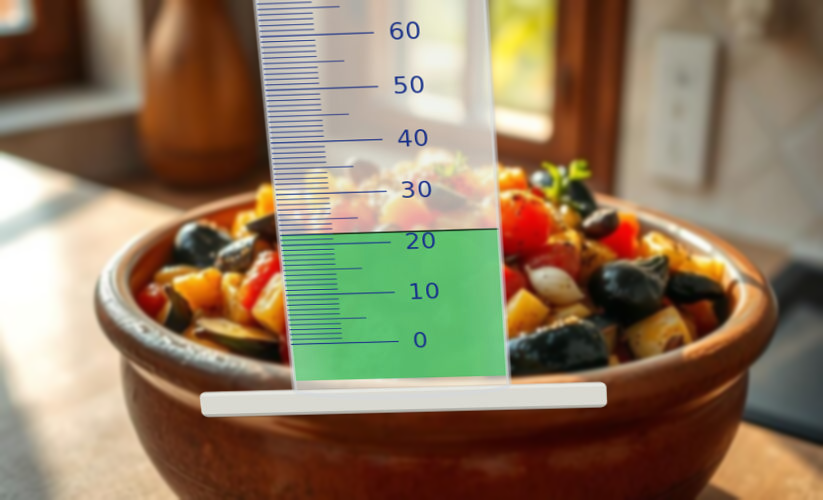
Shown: 22 mL
